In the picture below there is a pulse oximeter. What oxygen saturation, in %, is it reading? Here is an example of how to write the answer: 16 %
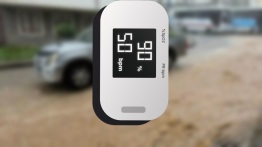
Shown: 90 %
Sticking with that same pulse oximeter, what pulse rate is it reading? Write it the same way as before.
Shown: 50 bpm
